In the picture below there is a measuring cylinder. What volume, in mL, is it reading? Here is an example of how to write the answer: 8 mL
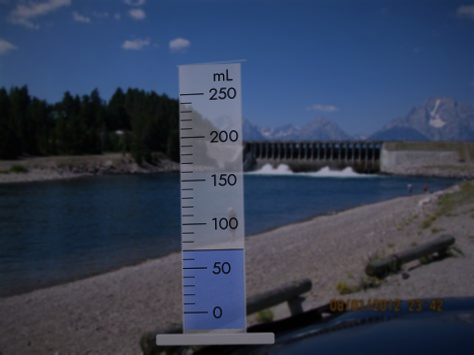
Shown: 70 mL
